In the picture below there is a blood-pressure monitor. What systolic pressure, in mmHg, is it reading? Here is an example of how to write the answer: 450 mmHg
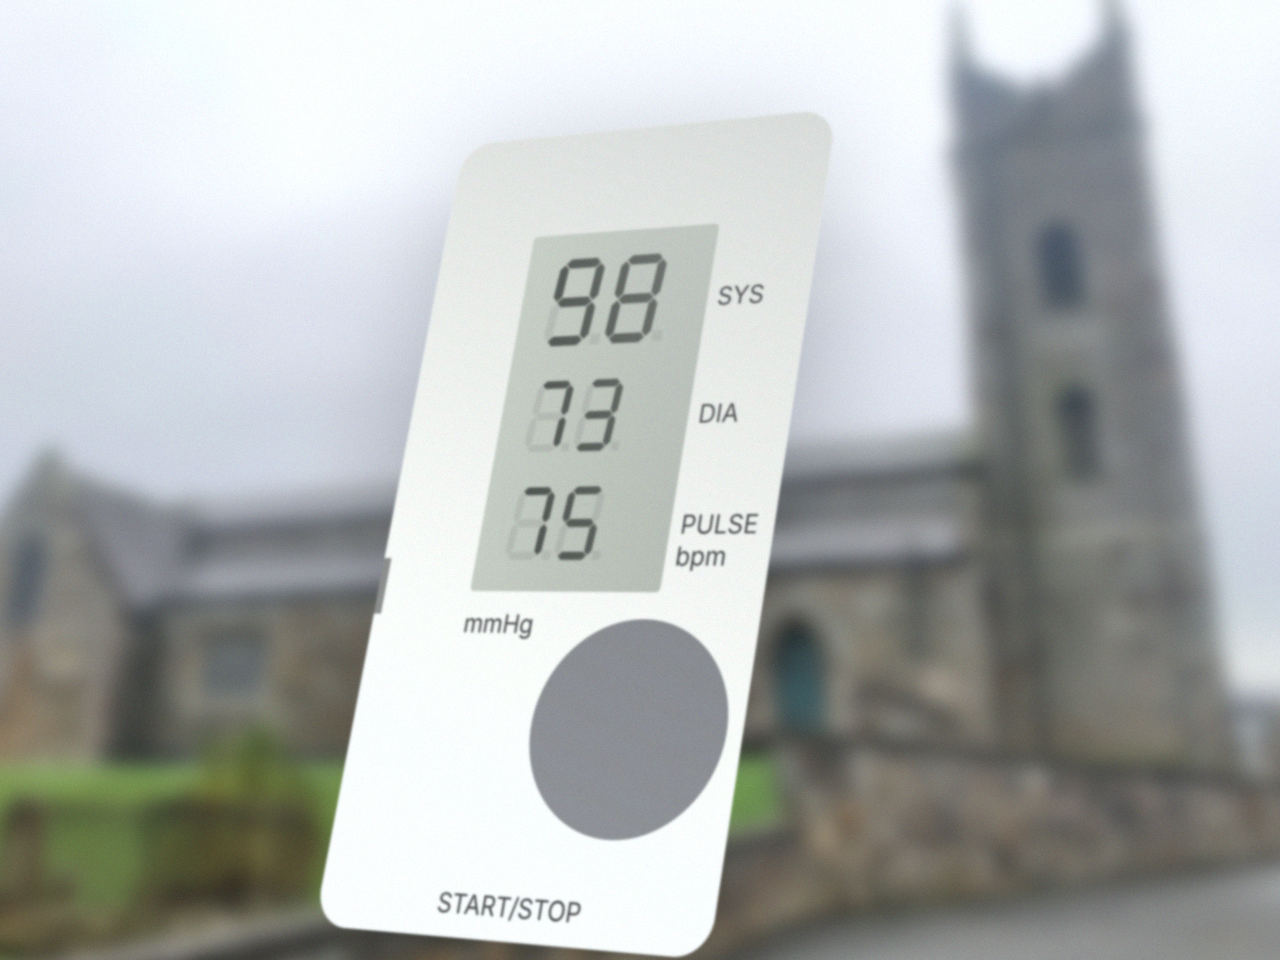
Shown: 98 mmHg
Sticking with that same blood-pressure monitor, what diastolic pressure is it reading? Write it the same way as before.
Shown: 73 mmHg
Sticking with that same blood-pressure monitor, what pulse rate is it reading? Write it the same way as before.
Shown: 75 bpm
